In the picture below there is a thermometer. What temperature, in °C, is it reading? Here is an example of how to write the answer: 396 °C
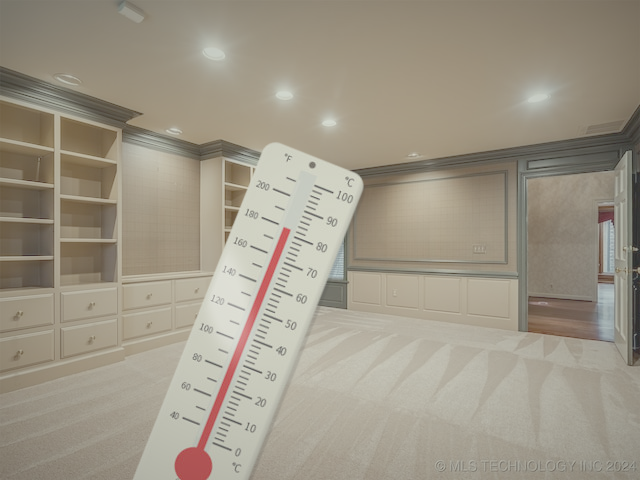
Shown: 82 °C
